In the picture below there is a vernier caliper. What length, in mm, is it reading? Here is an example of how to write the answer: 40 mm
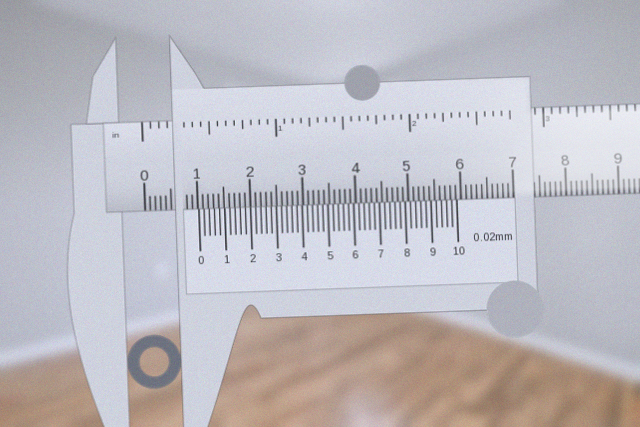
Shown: 10.2 mm
